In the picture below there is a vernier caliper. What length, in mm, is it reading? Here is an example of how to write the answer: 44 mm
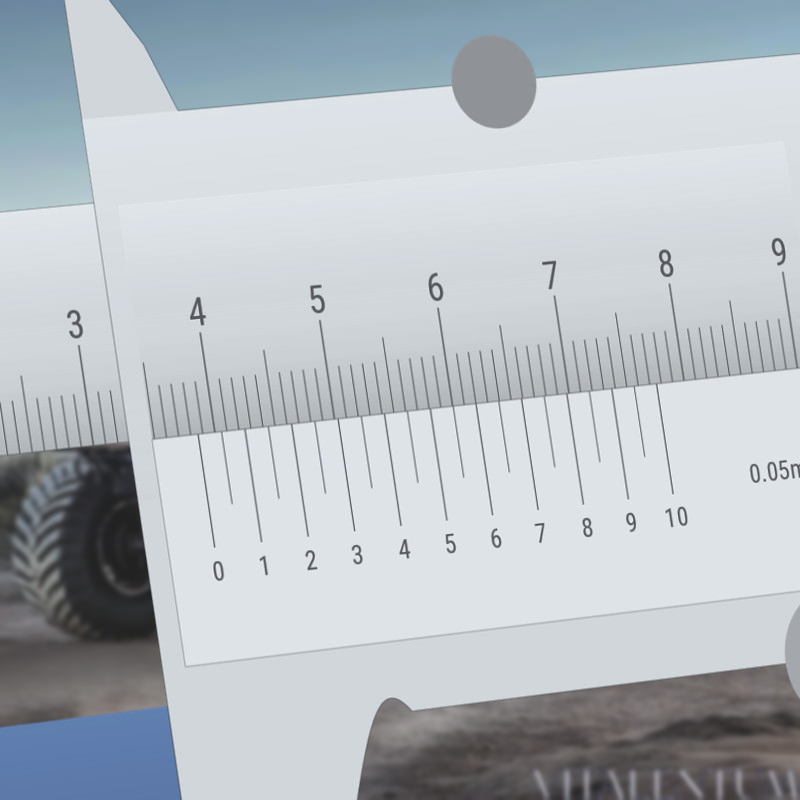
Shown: 38.6 mm
